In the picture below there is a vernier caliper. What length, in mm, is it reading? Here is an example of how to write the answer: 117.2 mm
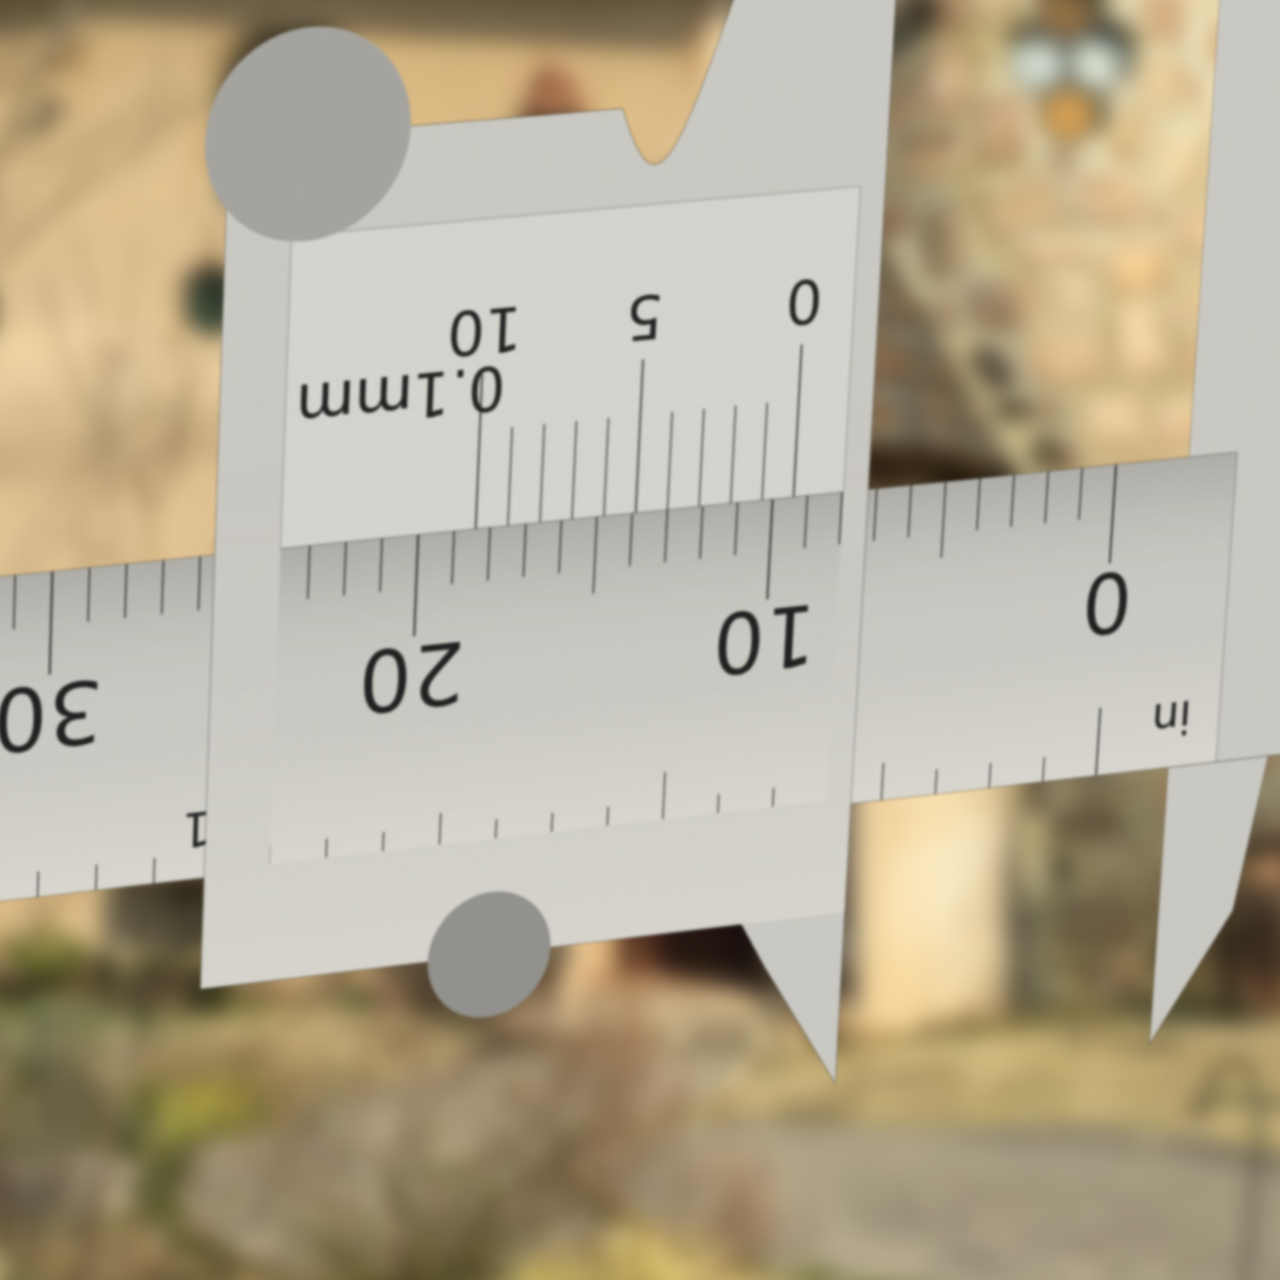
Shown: 9.4 mm
